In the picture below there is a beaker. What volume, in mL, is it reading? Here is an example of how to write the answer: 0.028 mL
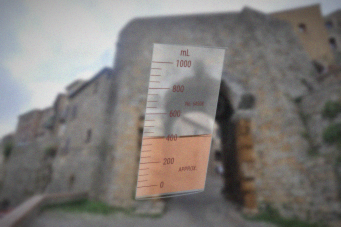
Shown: 400 mL
